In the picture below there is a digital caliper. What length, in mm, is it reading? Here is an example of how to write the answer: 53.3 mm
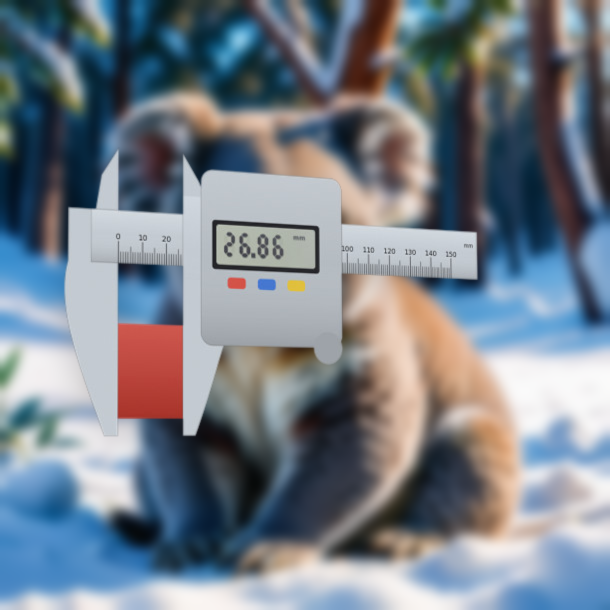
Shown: 26.86 mm
